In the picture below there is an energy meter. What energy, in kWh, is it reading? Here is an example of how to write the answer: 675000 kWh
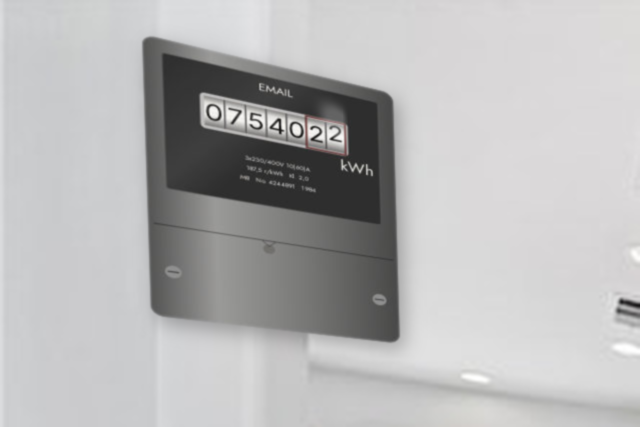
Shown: 7540.22 kWh
